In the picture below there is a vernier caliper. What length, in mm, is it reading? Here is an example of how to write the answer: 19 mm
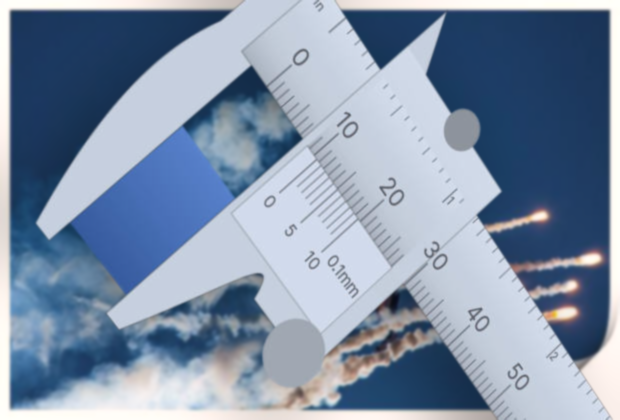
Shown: 10.6 mm
